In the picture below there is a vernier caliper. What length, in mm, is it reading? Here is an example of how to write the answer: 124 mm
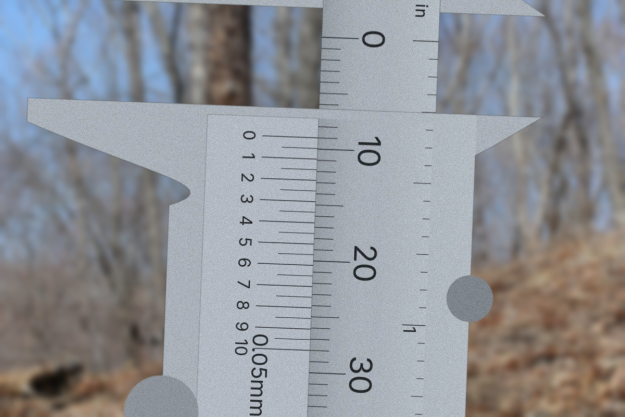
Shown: 9.0 mm
